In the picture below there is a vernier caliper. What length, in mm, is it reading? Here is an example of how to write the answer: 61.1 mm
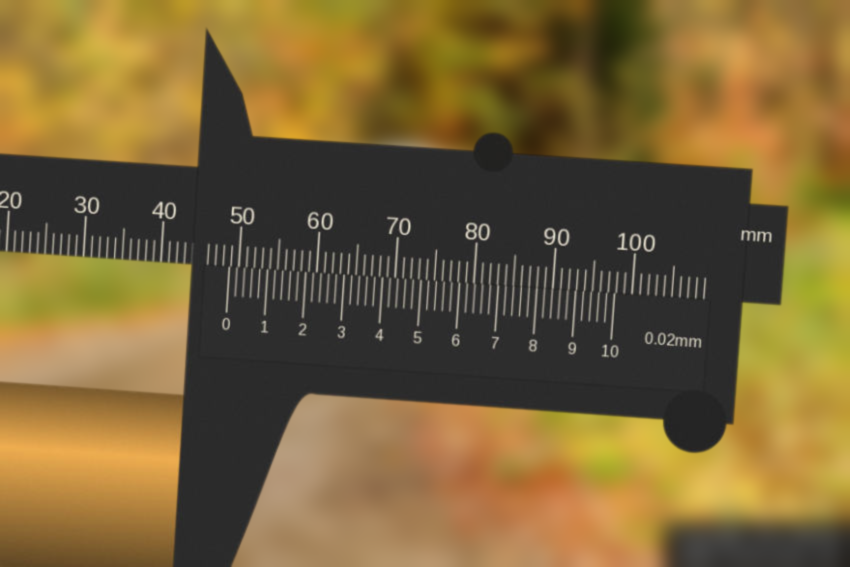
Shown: 48.8 mm
